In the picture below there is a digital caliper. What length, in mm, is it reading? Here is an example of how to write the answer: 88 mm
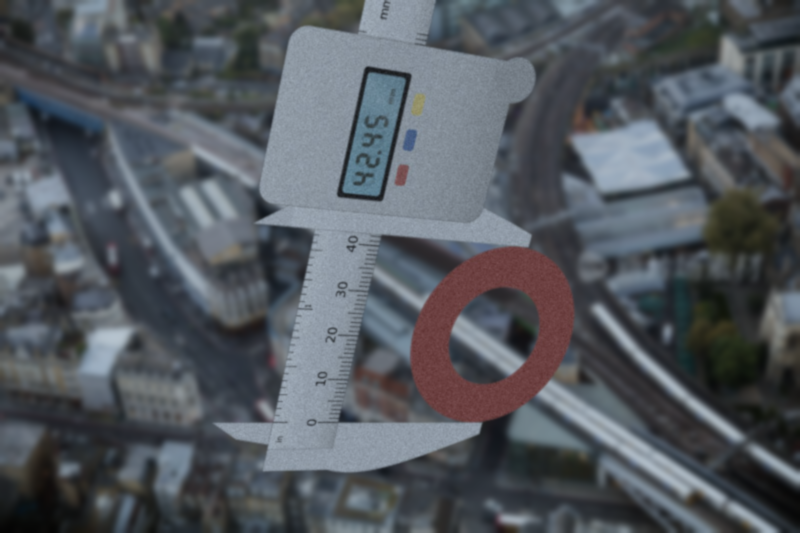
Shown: 42.45 mm
